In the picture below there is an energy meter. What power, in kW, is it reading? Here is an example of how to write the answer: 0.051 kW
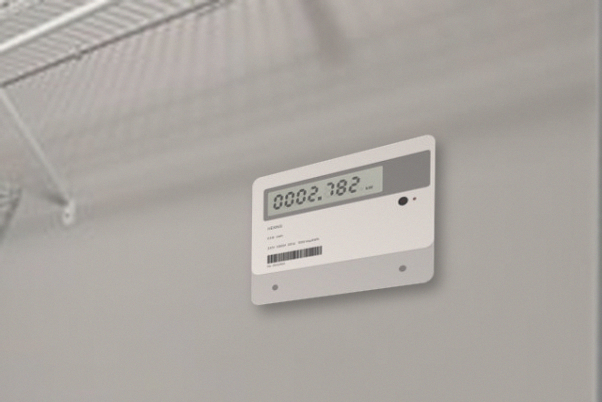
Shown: 2.782 kW
